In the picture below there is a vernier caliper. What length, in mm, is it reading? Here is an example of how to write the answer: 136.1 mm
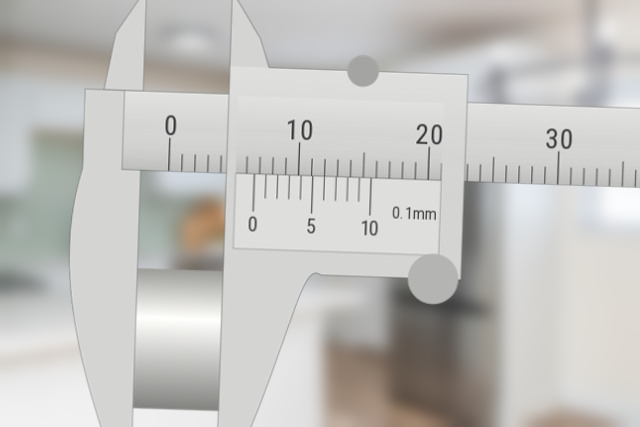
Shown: 6.6 mm
